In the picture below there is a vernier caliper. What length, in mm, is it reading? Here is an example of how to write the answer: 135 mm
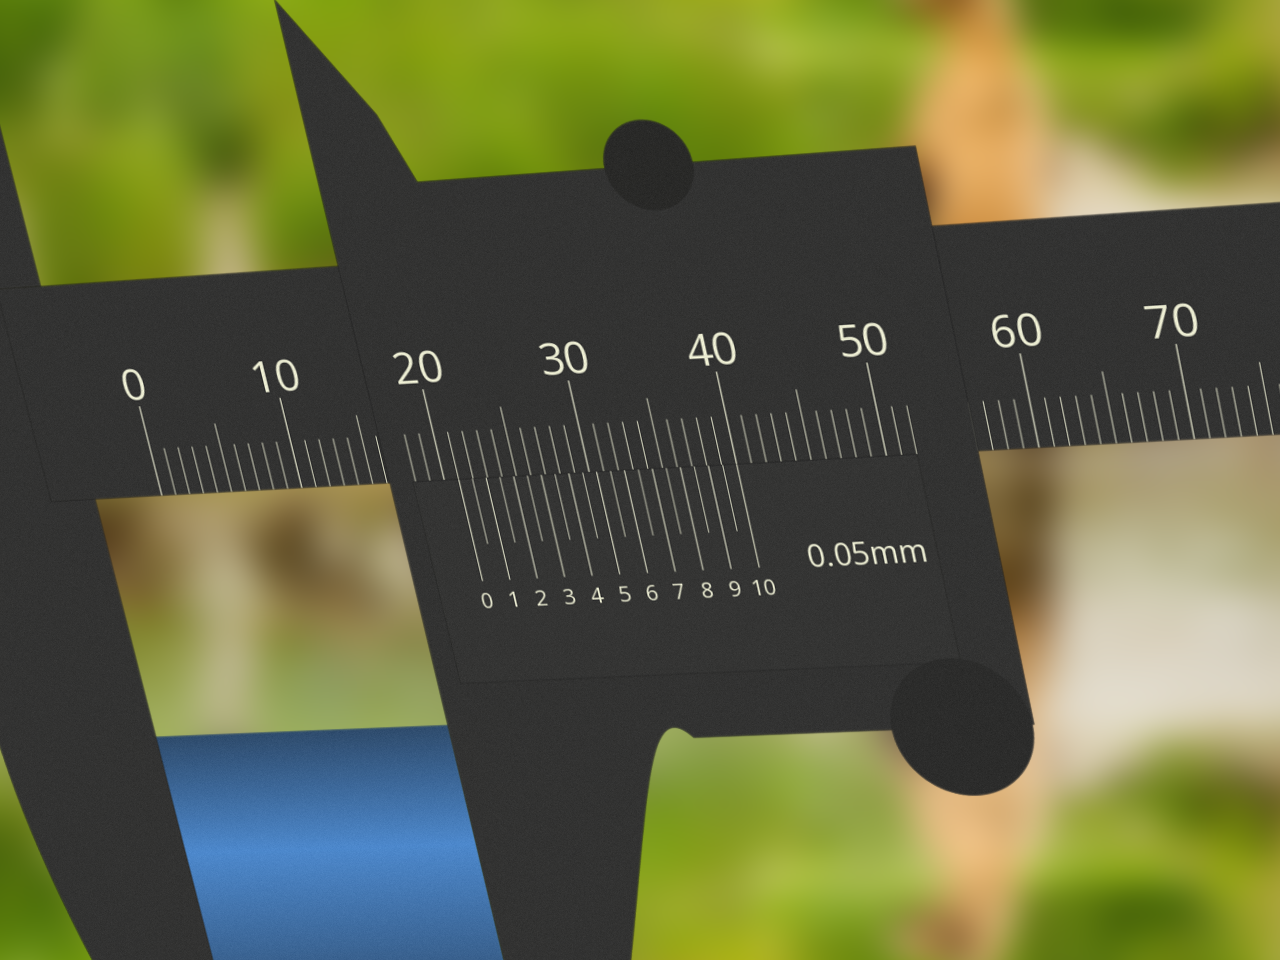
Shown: 21.0 mm
